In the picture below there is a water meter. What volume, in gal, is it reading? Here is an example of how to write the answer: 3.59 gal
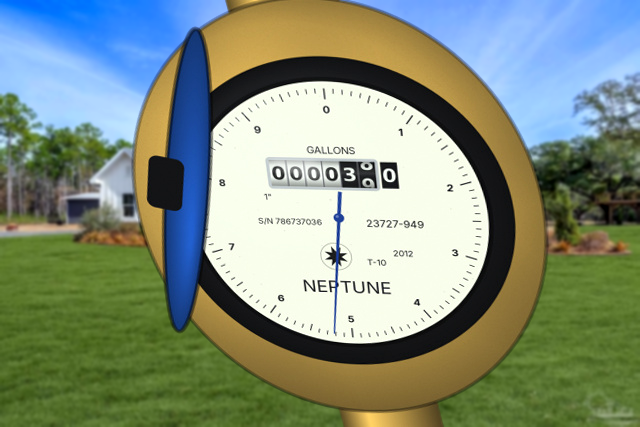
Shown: 385.2 gal
